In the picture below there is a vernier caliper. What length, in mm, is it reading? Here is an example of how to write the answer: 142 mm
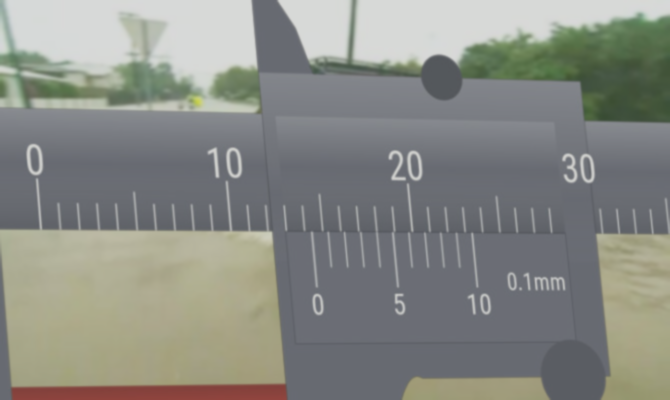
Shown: 14.4 mm
